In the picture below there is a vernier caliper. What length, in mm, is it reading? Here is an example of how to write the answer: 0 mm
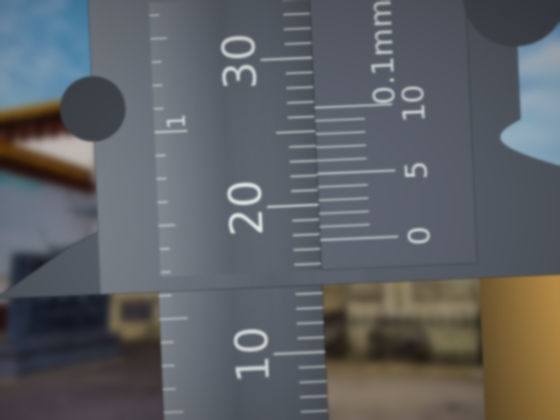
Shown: 17.6 mm
